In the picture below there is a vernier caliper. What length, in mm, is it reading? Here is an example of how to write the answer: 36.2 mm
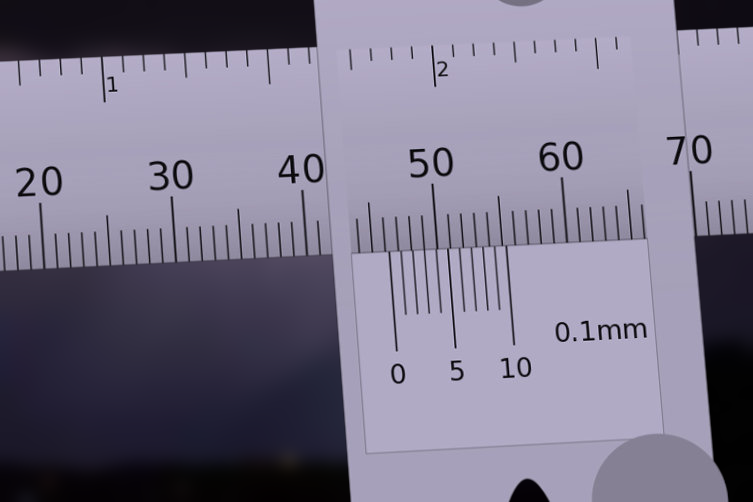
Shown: 46.3 mm
